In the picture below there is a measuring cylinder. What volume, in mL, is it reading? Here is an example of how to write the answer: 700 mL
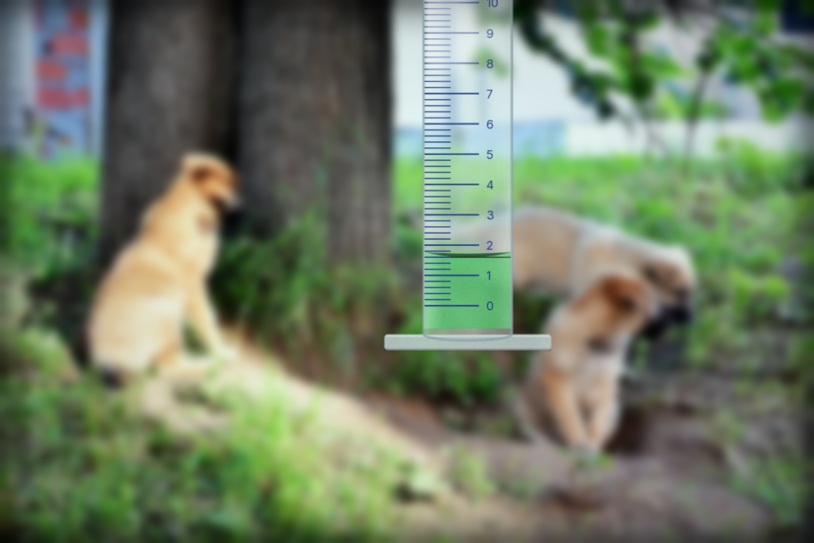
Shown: 1.6 mL
